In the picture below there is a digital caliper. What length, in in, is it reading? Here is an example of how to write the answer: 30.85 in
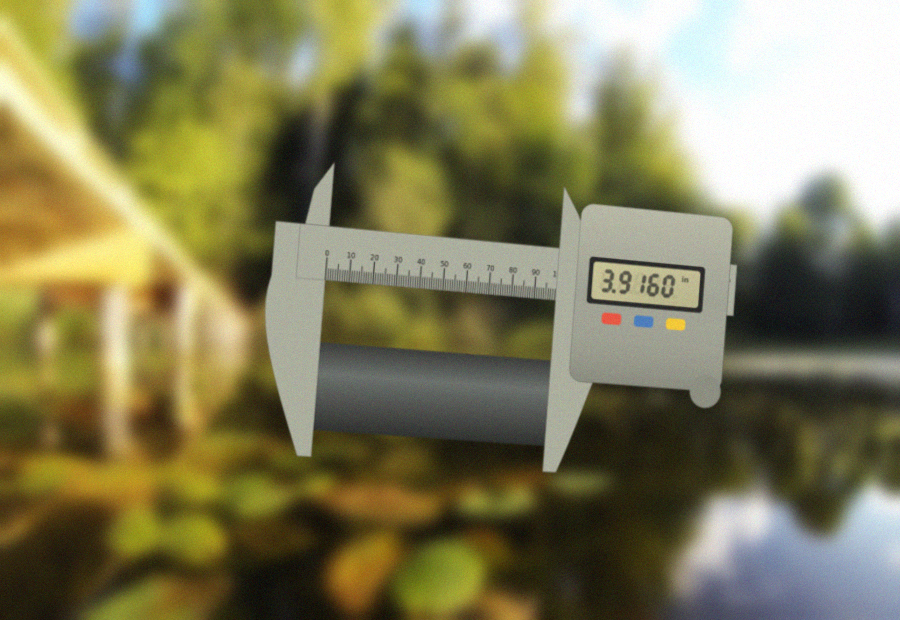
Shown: 3.9160 in
